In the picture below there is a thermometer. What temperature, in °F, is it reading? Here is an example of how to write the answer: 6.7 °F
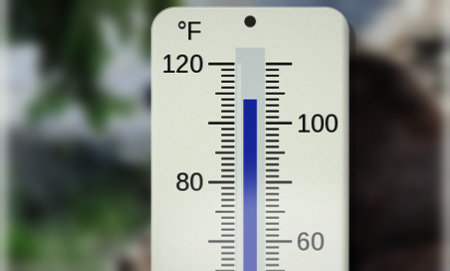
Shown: 108 °F
